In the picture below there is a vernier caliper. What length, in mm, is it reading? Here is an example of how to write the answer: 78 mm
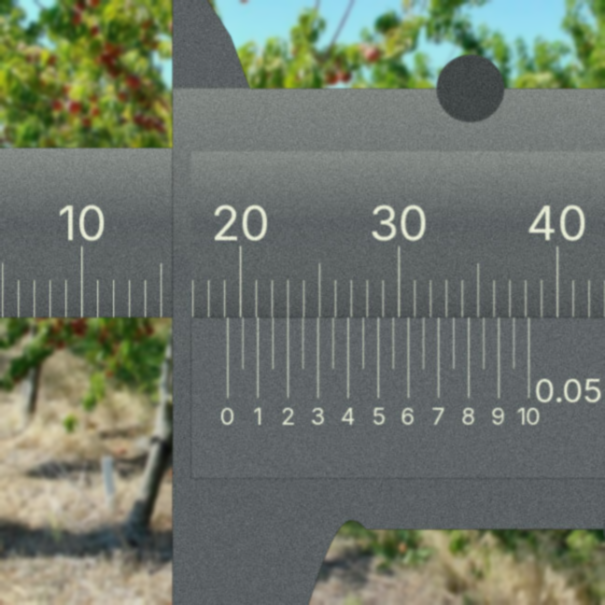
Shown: 19.2 mm
